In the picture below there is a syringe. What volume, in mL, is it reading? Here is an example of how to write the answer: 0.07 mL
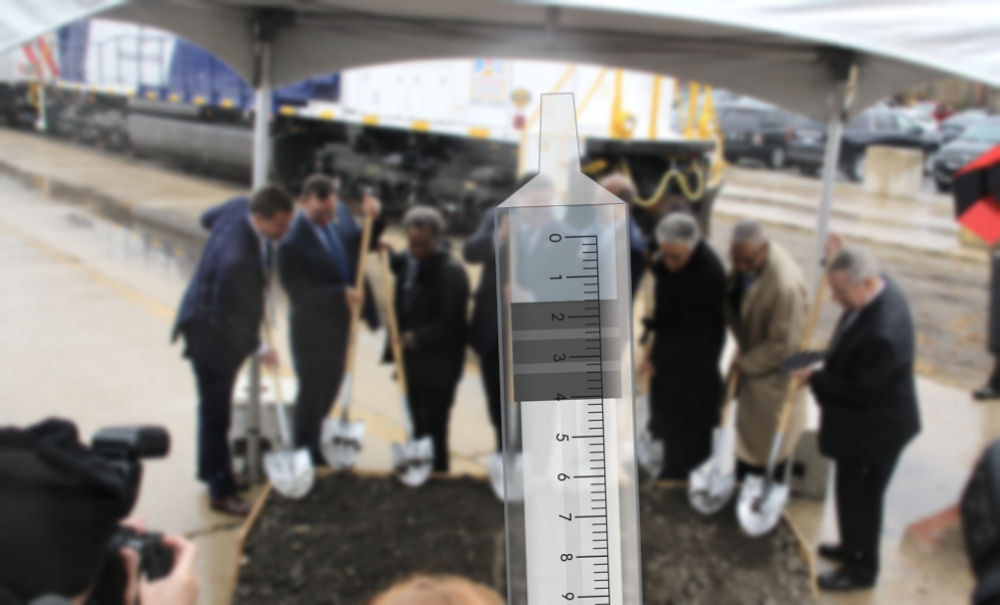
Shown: 1.6 mL
